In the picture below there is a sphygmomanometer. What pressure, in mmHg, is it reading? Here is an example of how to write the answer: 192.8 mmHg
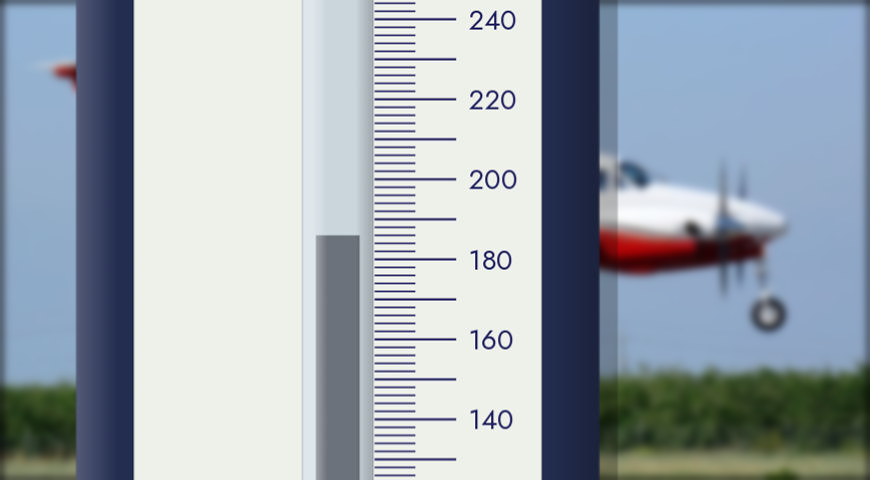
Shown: 186 mmHg
